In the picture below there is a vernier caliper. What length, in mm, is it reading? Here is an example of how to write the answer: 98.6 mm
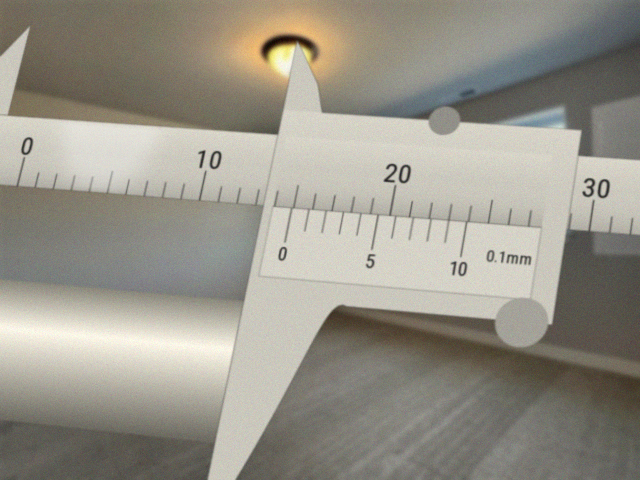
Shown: 14.9 mm
